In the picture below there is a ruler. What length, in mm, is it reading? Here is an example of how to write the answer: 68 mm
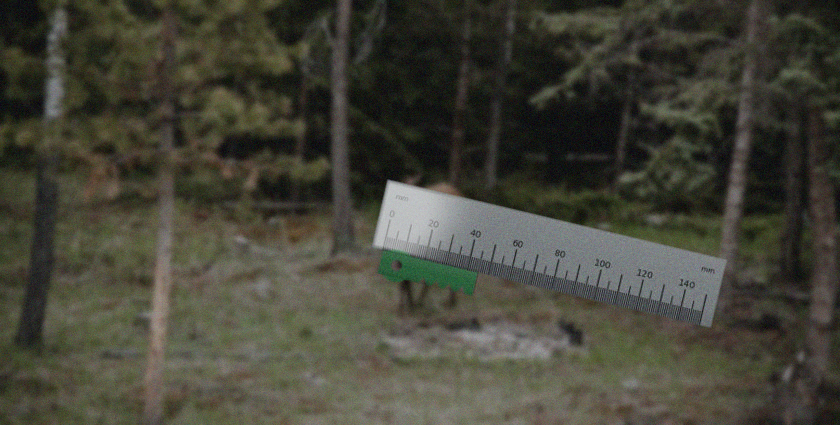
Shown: 45 mm
